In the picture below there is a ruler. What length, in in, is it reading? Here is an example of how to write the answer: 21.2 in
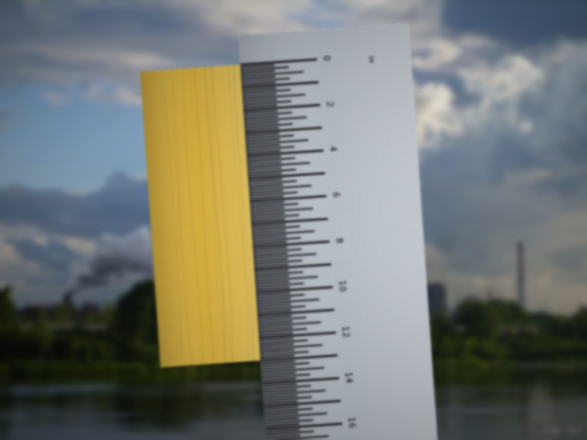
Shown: 13 in
